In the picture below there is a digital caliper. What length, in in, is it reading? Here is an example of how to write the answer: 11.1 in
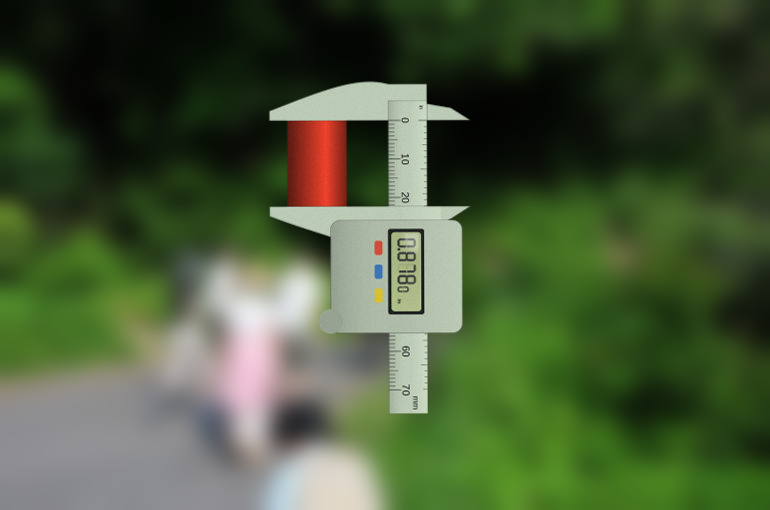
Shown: 0.8780 in
